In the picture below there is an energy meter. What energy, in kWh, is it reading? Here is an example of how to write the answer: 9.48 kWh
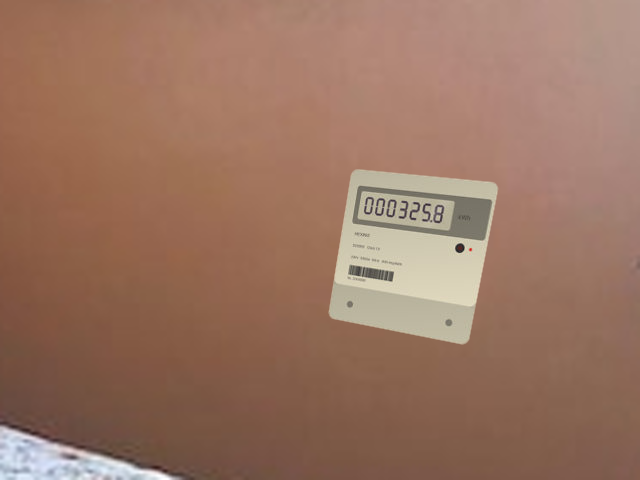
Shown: 325.8 kWh
